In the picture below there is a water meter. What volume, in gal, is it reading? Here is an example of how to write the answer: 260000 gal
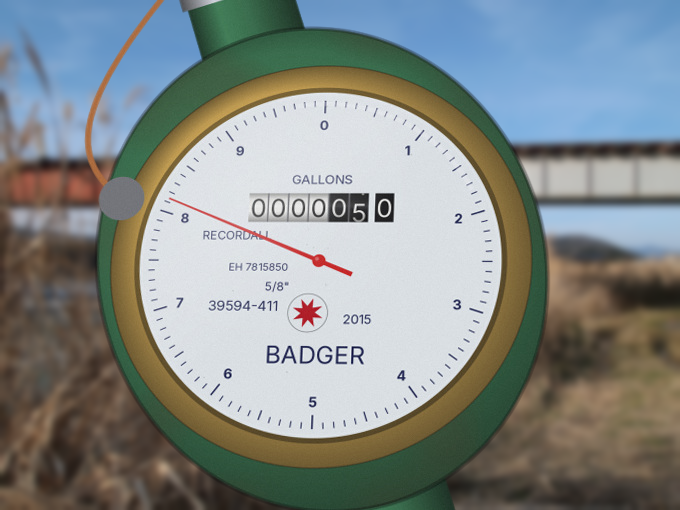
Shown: 48.1 gal
